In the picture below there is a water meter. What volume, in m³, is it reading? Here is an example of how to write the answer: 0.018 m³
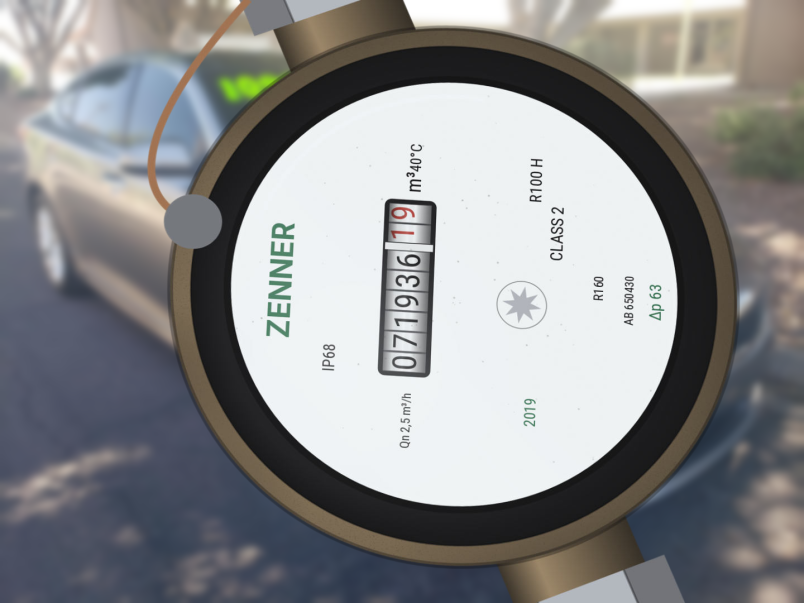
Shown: 71936.19 m³
